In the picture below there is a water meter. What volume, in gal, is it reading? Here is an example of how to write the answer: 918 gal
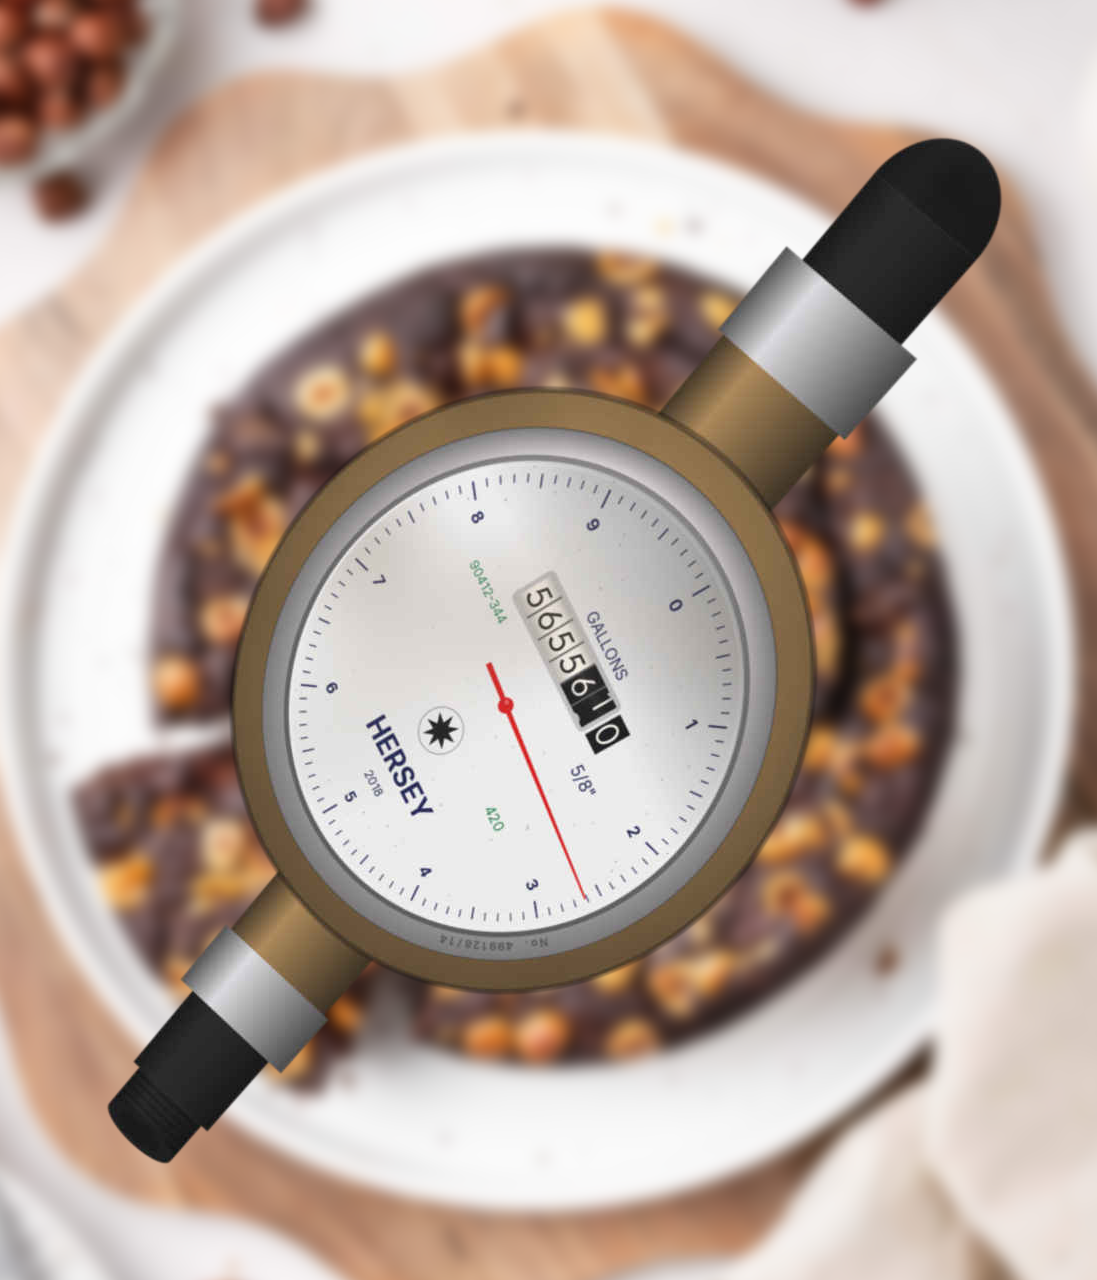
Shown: 5655612.6 gal
